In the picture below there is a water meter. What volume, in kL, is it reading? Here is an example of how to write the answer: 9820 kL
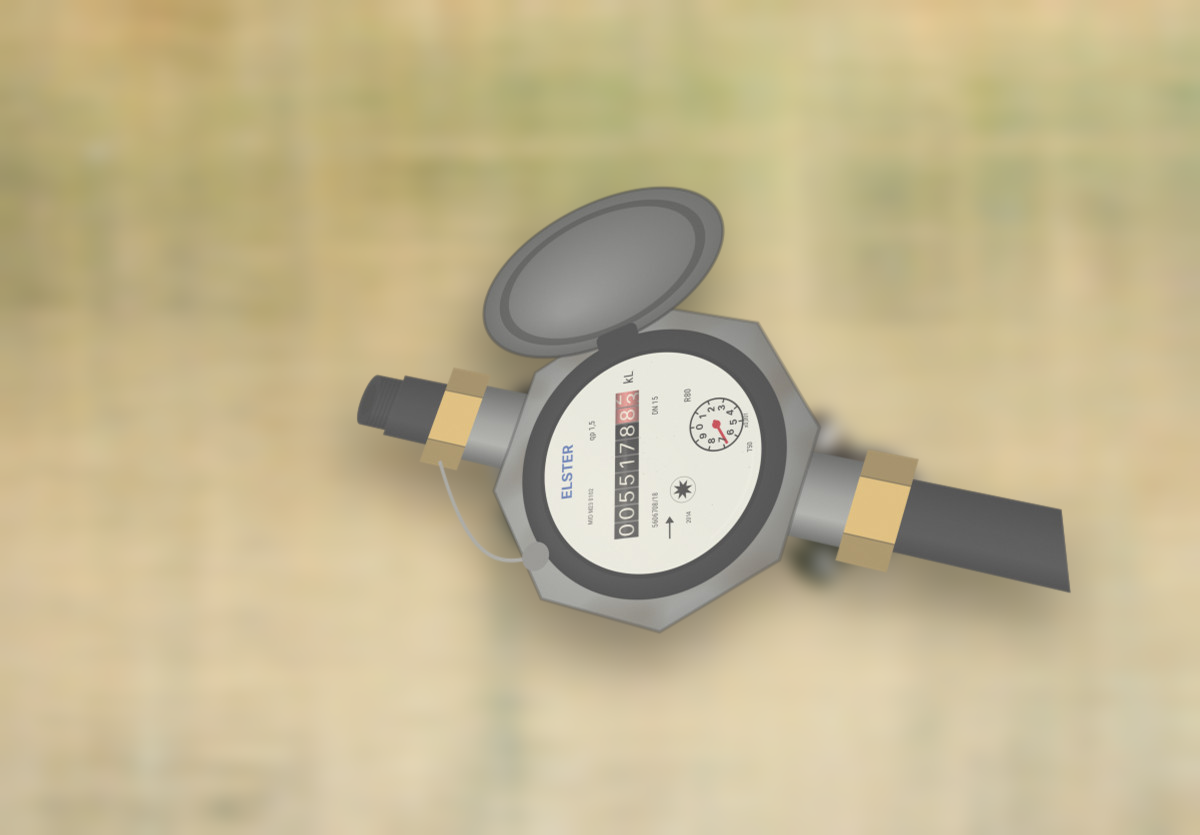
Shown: 55178.826 kL
